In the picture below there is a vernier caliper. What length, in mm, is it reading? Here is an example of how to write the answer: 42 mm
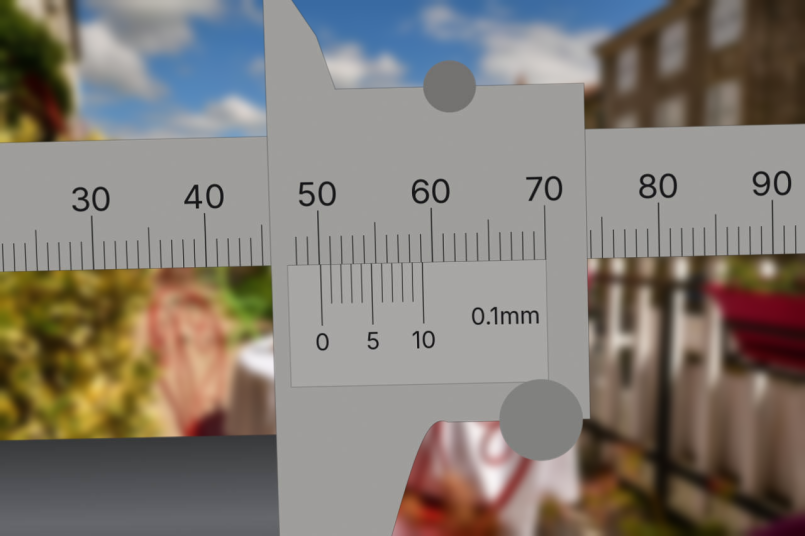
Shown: 50.1 mm
